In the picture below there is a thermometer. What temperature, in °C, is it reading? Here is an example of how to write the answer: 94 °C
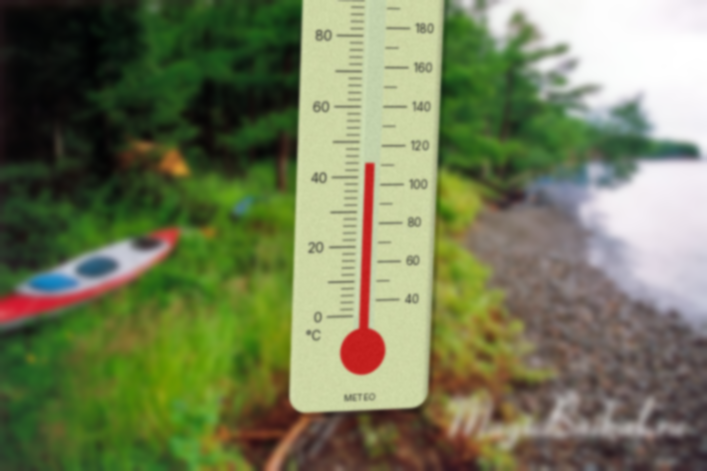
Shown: 44 °C
